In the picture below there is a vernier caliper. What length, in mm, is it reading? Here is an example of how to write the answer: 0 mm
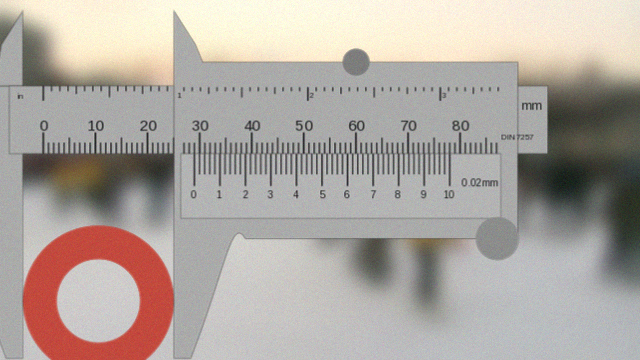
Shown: 29.0 mm
